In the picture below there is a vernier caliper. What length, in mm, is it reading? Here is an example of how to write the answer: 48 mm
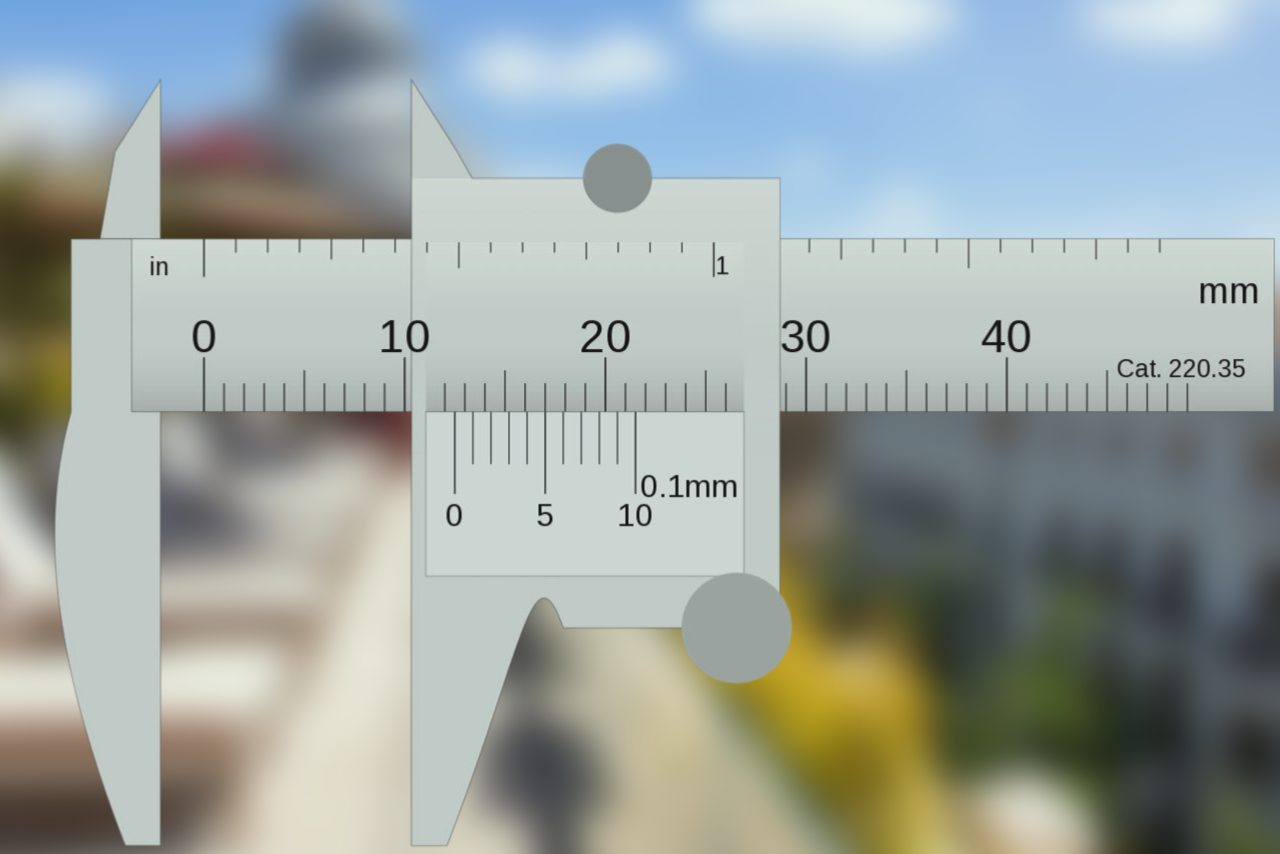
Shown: 12.5 mm
